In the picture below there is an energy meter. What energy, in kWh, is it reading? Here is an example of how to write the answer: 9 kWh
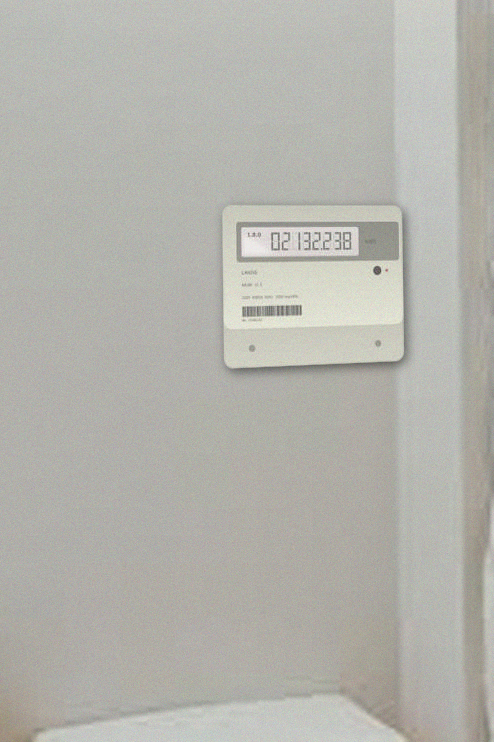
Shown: 2132.238 kWh
